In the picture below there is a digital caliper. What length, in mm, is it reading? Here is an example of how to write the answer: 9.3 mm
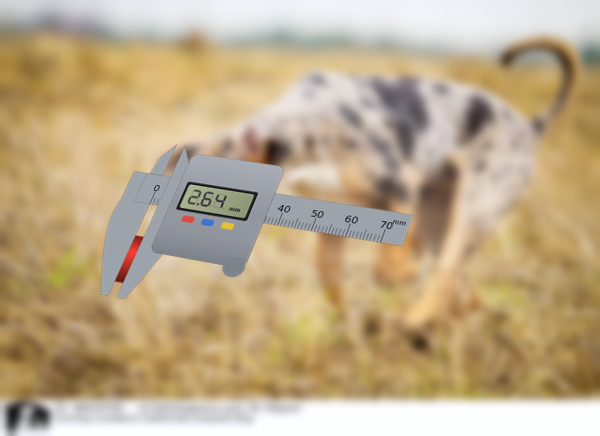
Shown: 2.64 mm
